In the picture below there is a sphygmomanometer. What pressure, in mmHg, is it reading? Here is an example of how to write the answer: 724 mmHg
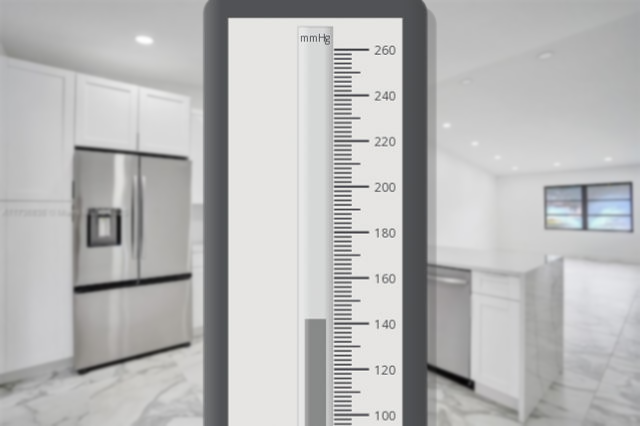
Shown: 142 mmHg
